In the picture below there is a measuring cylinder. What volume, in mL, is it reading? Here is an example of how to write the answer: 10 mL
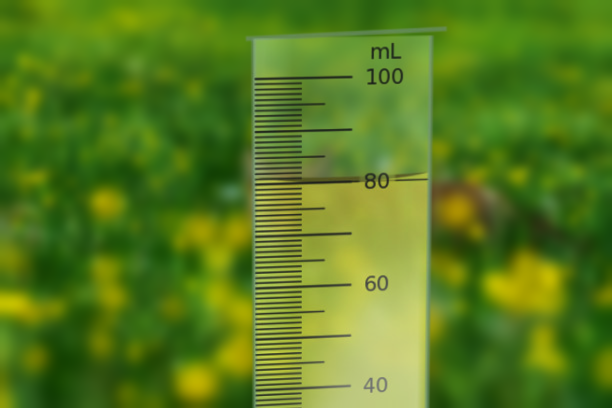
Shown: 80 mL
